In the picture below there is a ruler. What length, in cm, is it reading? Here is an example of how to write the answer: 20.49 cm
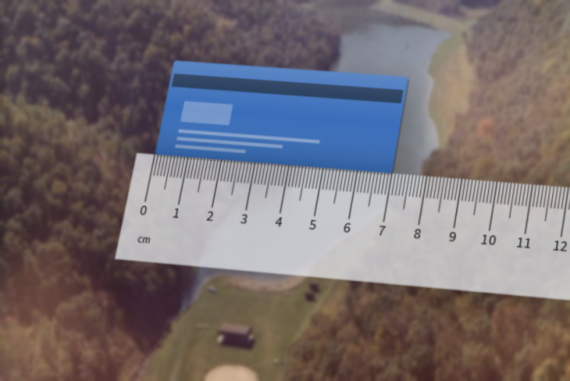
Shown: 7 cm
